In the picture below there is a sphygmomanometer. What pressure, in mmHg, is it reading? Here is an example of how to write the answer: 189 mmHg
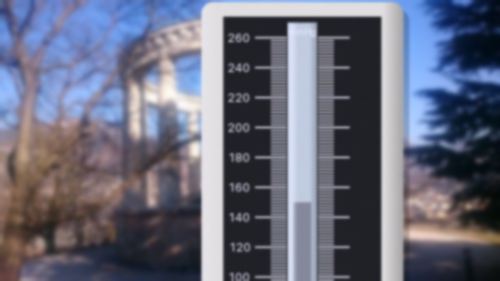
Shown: 150 mmHg
